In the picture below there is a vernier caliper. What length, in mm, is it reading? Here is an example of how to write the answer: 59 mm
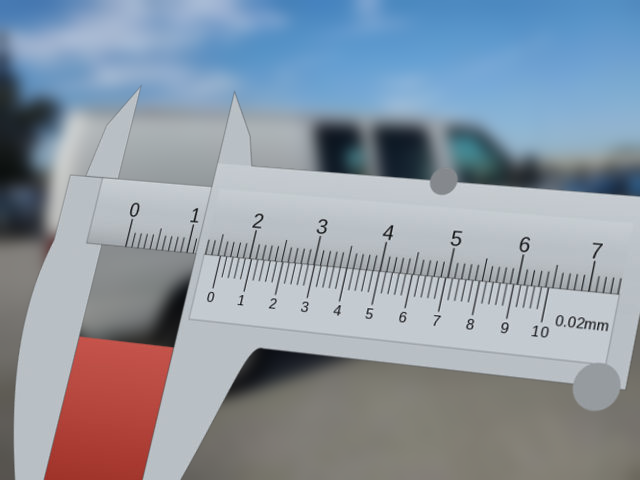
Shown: 15.4 mm
